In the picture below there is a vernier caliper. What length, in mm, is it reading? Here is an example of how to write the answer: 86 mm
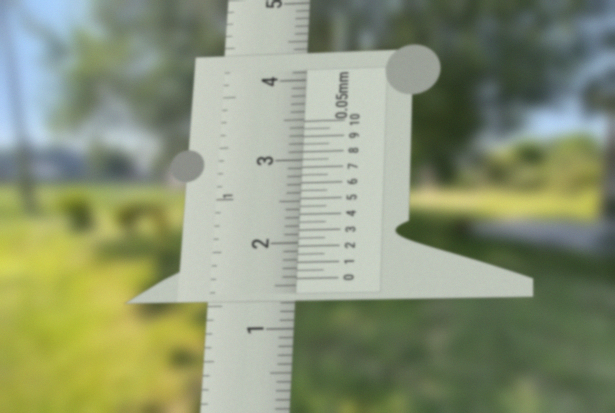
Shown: 15.8 mm
